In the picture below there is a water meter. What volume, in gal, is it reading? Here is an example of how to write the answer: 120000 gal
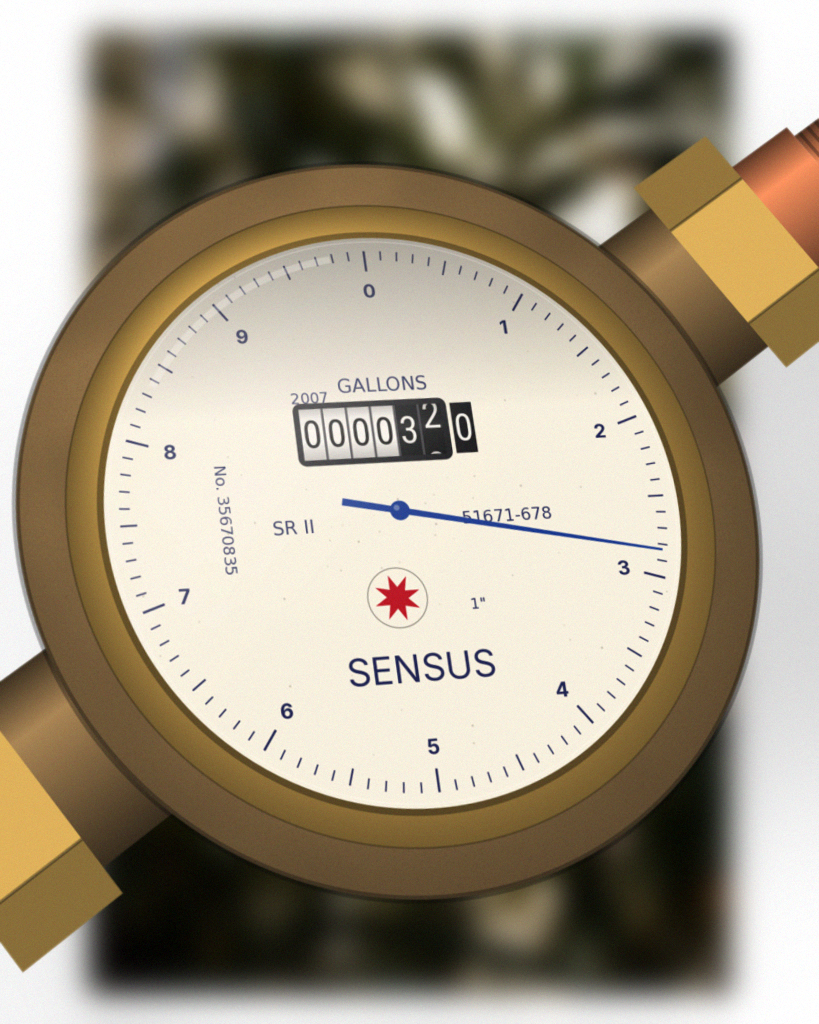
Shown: 322.8 gal
